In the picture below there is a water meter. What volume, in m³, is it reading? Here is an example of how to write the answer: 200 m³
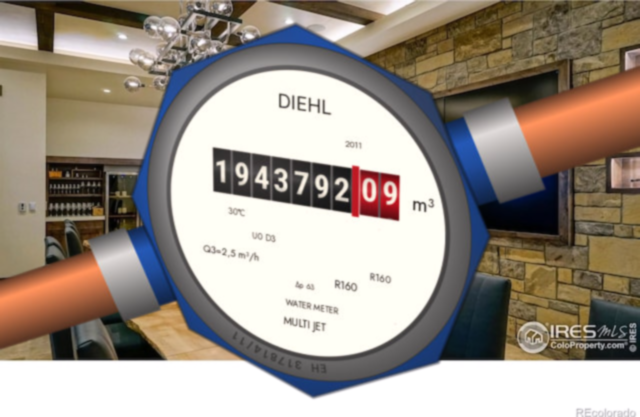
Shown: 1943792.09 m³
